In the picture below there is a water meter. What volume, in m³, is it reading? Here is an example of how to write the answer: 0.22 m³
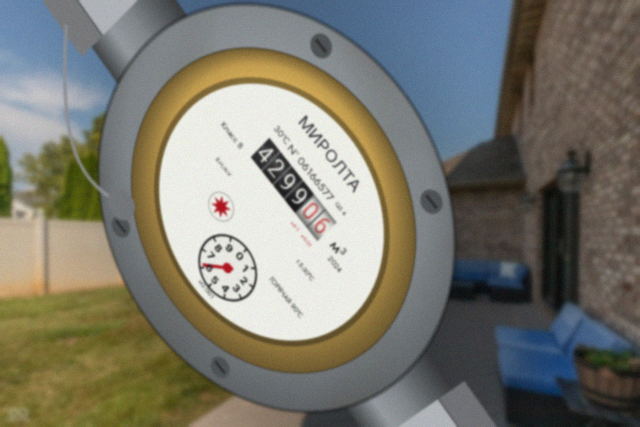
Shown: 4299.066 m³
